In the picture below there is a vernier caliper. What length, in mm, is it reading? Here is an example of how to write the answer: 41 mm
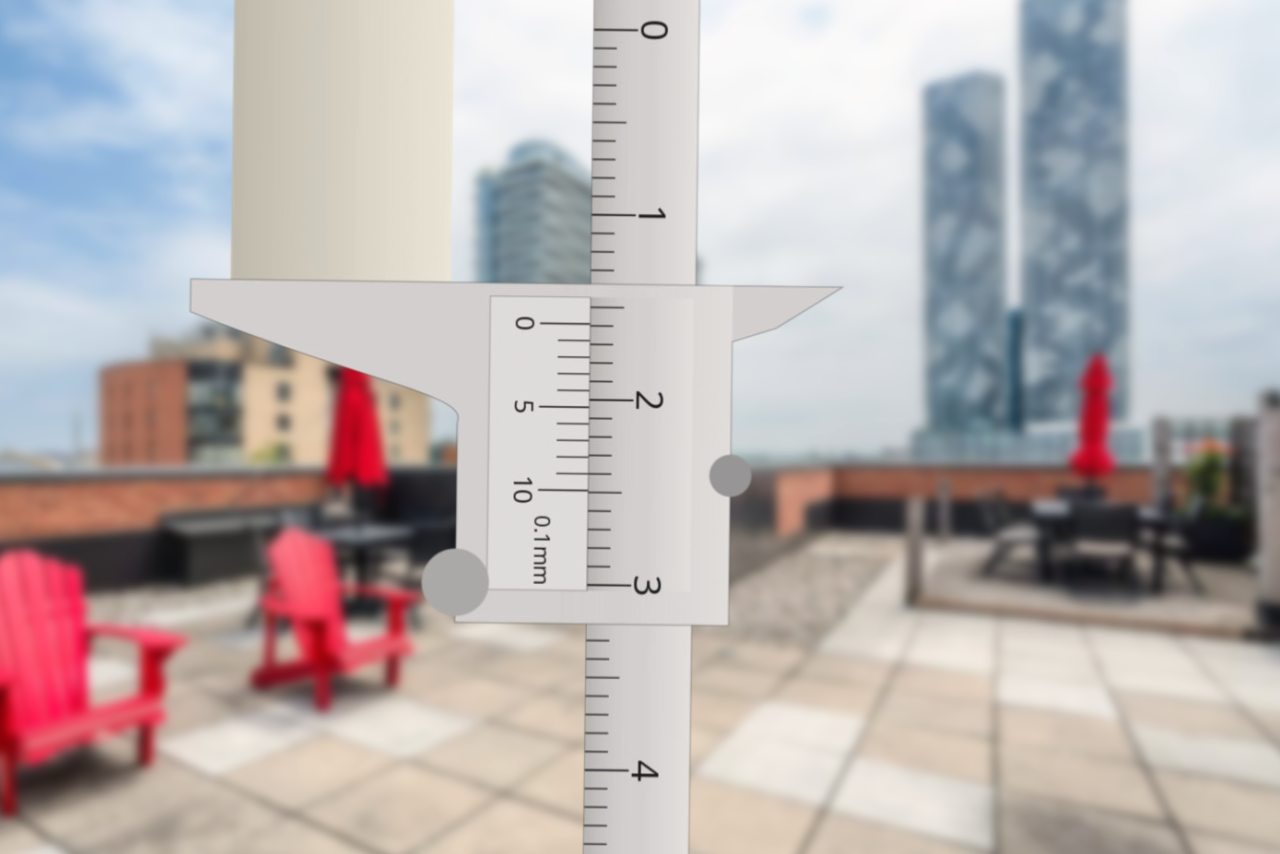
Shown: 15.9 mm
